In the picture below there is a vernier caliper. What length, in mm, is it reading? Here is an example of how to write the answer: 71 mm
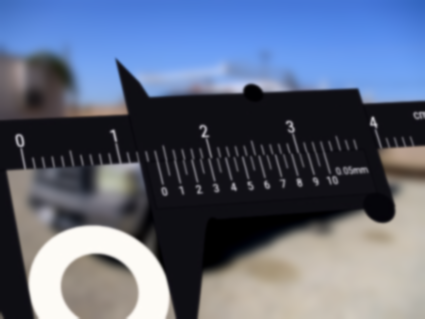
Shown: 14.0 mm
